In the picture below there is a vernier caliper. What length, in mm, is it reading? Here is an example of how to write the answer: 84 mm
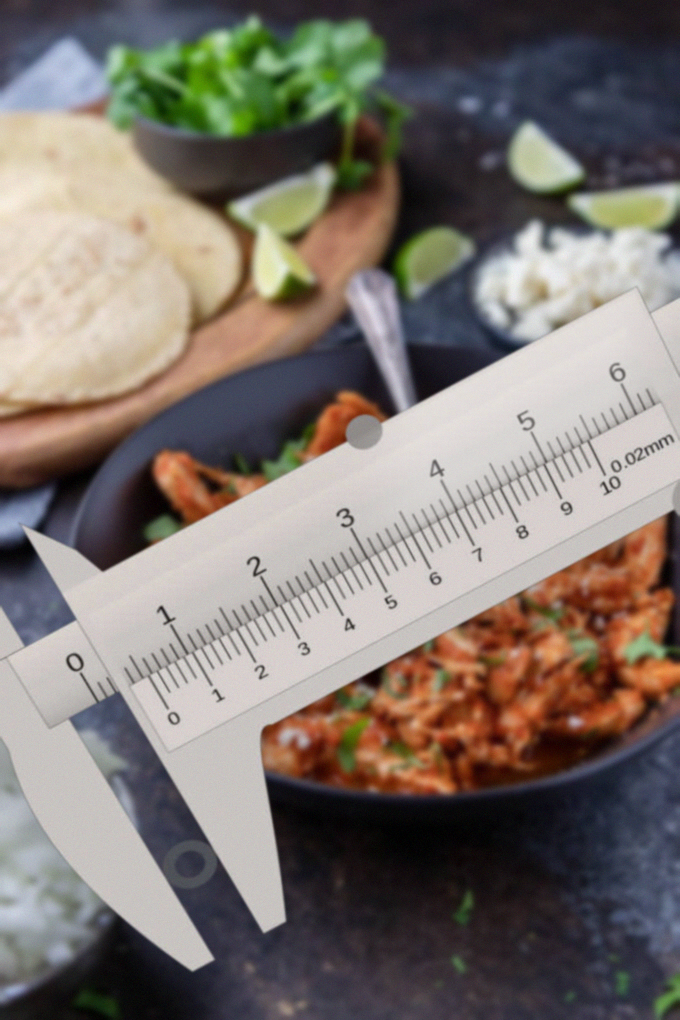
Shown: 5.6 mm
